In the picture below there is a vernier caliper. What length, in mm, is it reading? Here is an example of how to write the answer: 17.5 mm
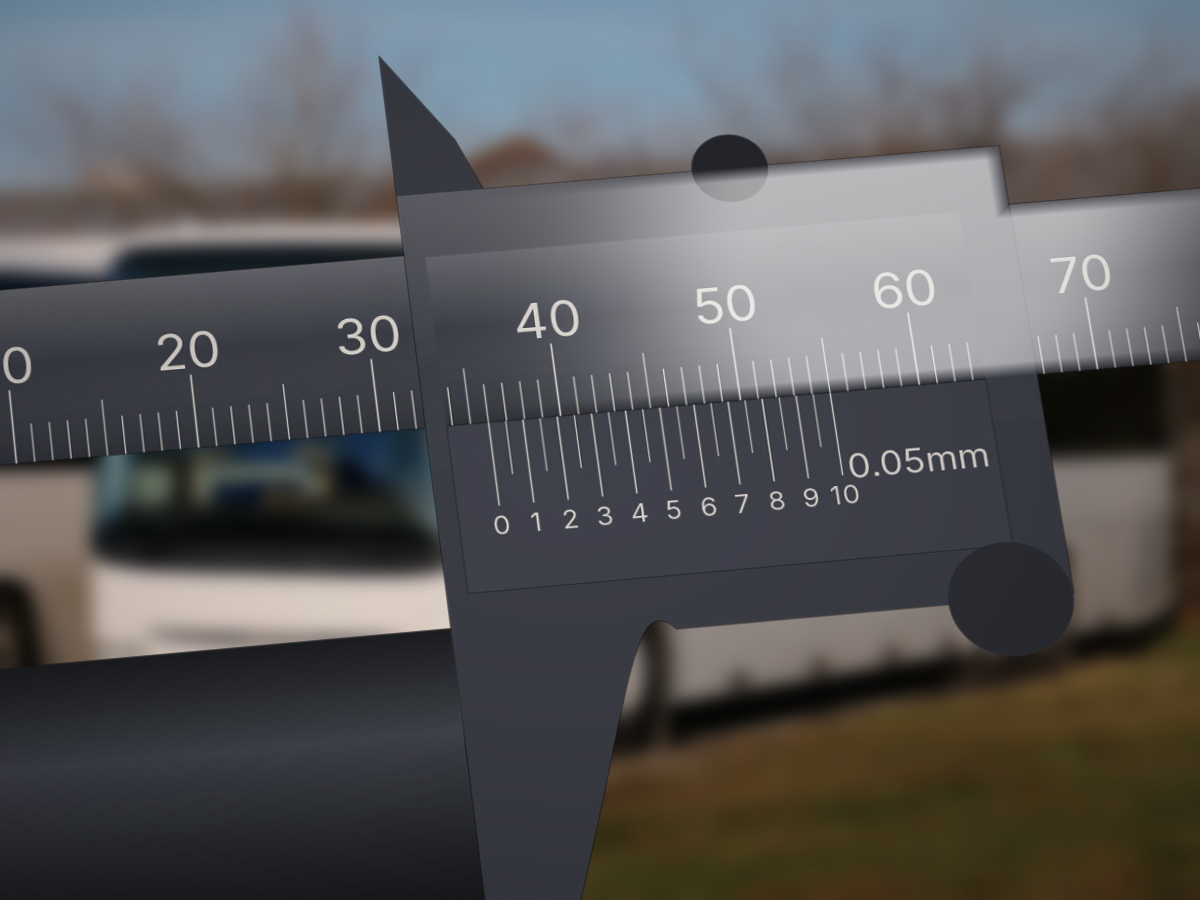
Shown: 36.0 mm
